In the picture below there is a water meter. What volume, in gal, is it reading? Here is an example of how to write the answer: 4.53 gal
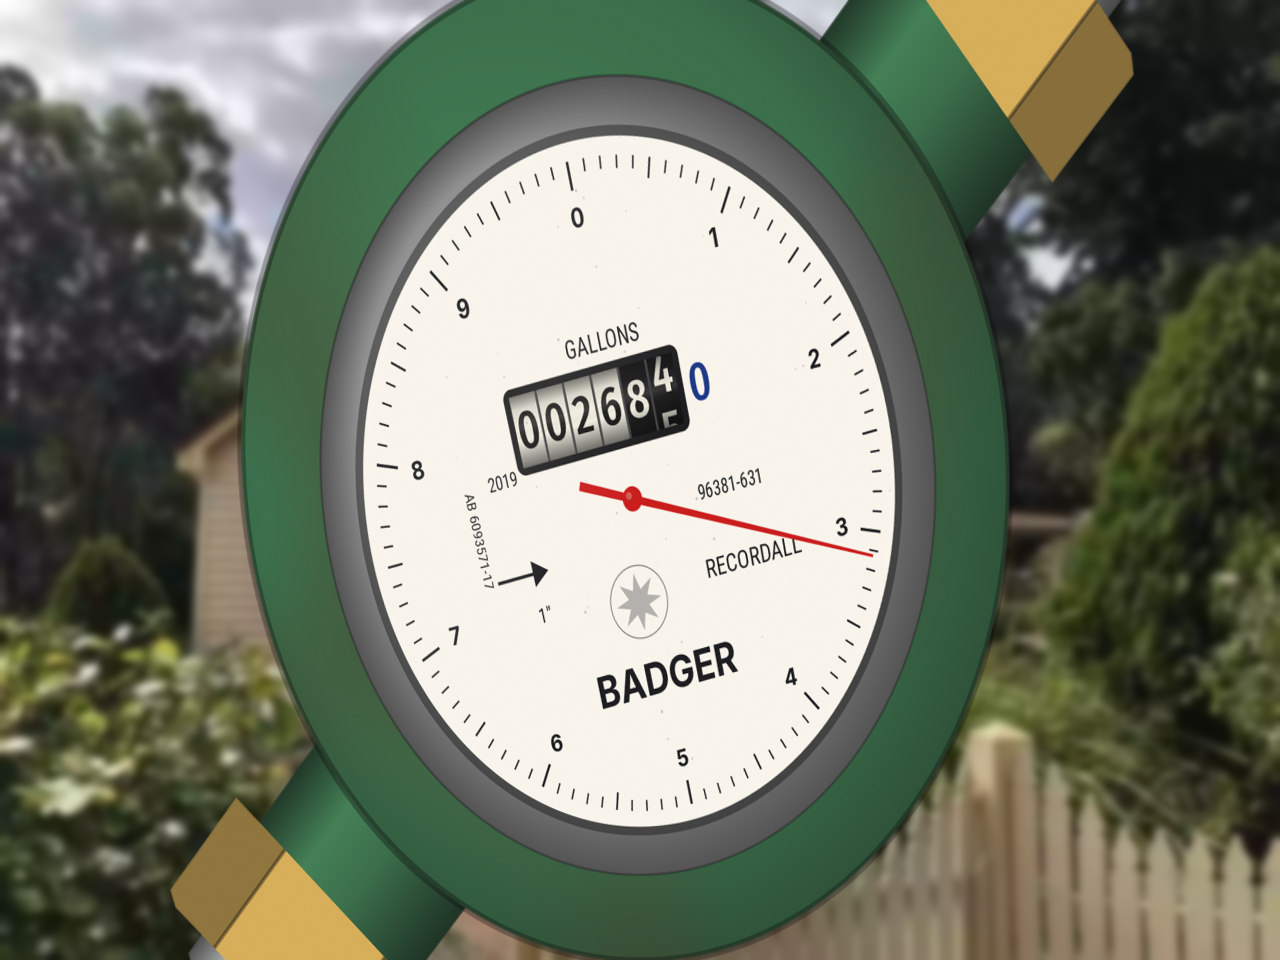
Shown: 26843.1 gal
